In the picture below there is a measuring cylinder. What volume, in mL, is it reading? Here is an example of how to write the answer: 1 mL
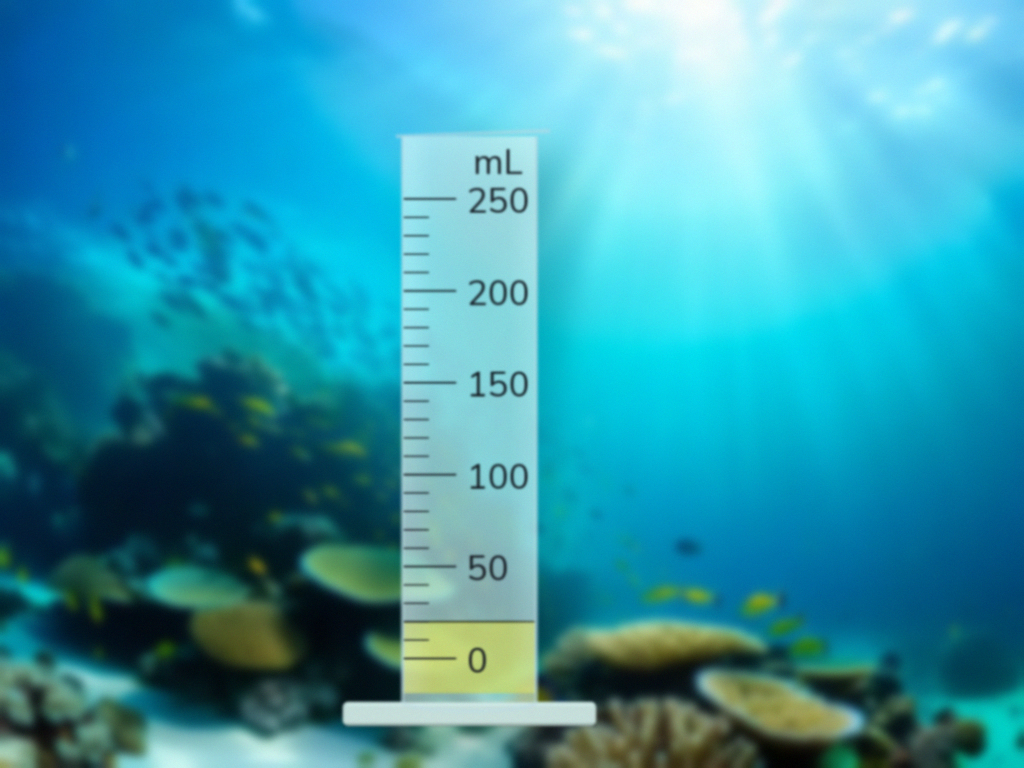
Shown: 20 mL
